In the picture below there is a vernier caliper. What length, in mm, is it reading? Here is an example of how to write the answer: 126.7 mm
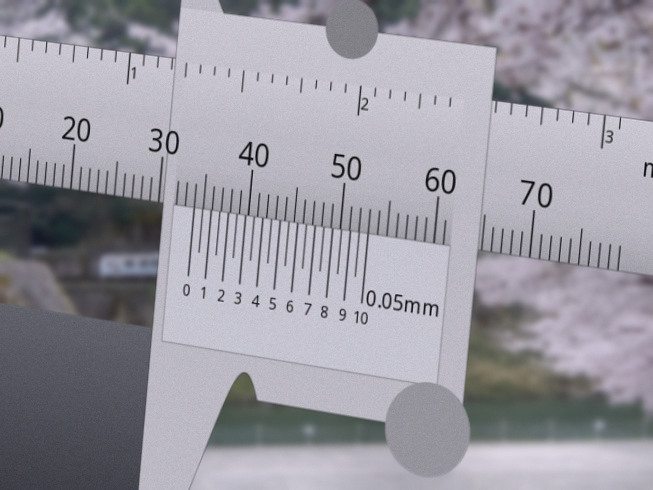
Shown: 34.0 mm
